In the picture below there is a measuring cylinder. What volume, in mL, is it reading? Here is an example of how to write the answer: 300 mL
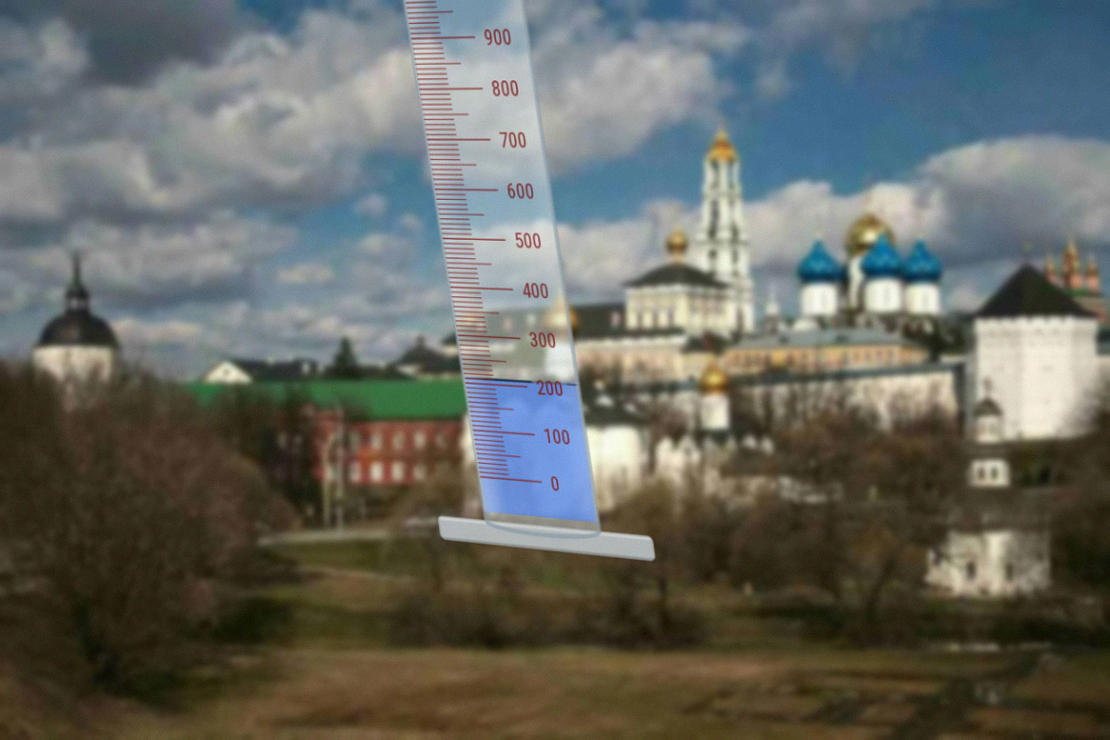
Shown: 210 mL
